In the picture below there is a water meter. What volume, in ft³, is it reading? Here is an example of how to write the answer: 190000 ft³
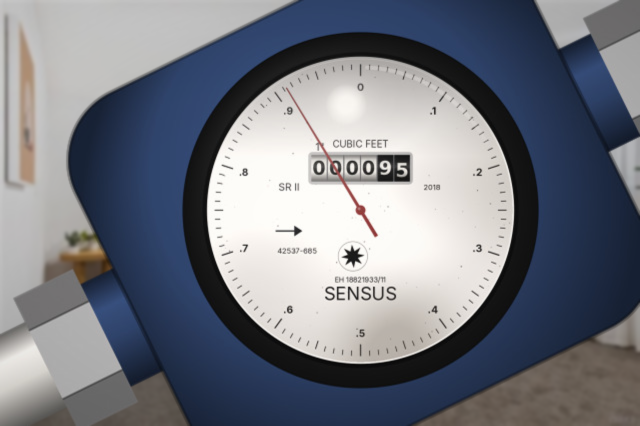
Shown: 94.91 ft³
